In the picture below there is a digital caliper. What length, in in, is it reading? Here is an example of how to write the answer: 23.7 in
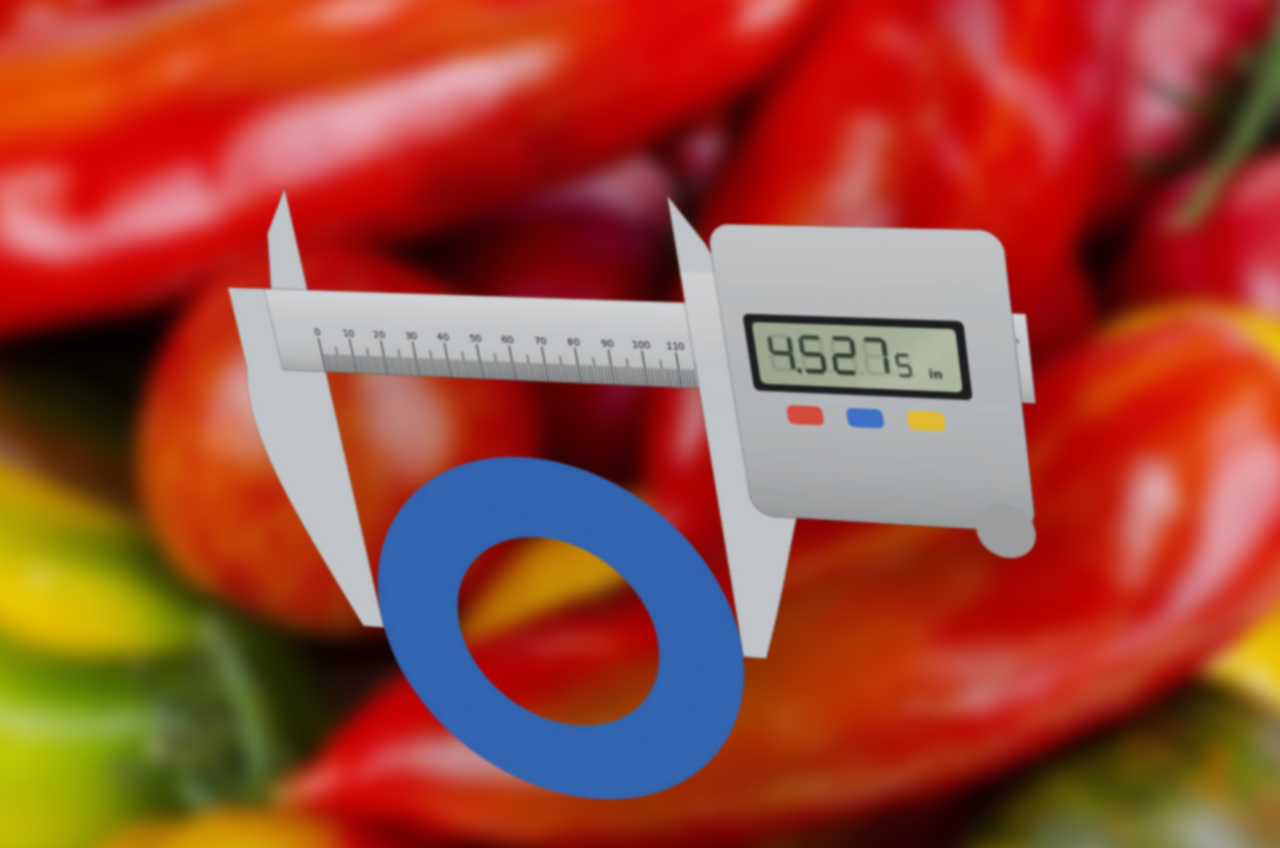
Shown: 4.5275 in
